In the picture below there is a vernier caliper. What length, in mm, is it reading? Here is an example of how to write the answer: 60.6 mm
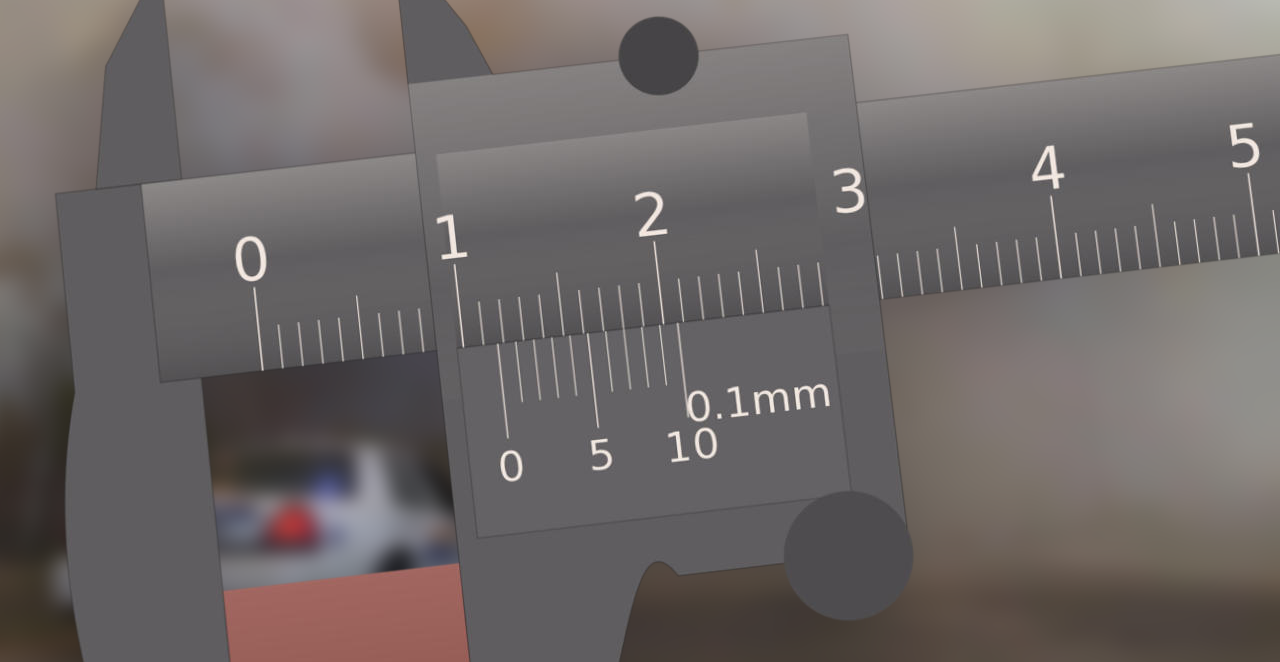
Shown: 11.7 mm
